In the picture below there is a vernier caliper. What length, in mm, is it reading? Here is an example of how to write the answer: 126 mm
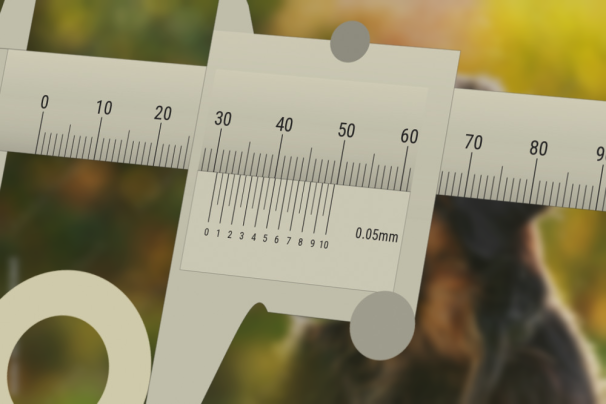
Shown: 30.6 mm
